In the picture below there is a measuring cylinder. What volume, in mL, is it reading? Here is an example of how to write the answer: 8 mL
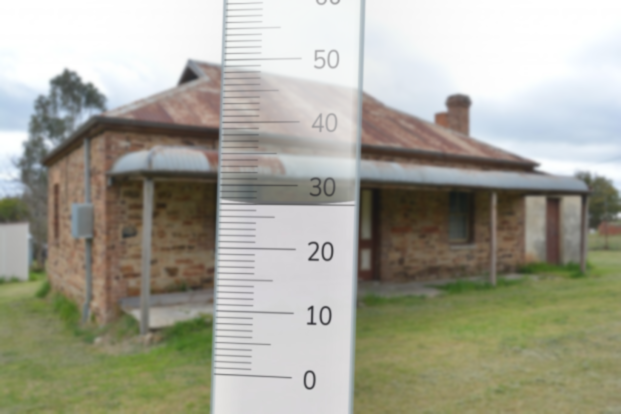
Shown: 27 mL
